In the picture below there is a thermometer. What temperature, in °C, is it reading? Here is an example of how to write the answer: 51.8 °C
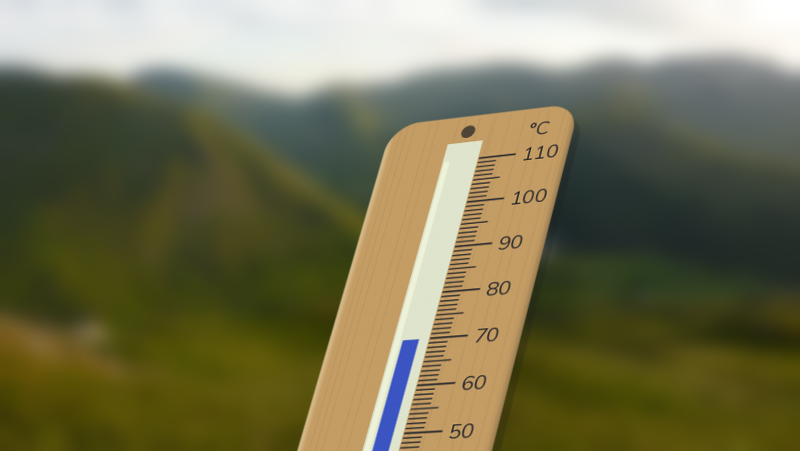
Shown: 70 °C
